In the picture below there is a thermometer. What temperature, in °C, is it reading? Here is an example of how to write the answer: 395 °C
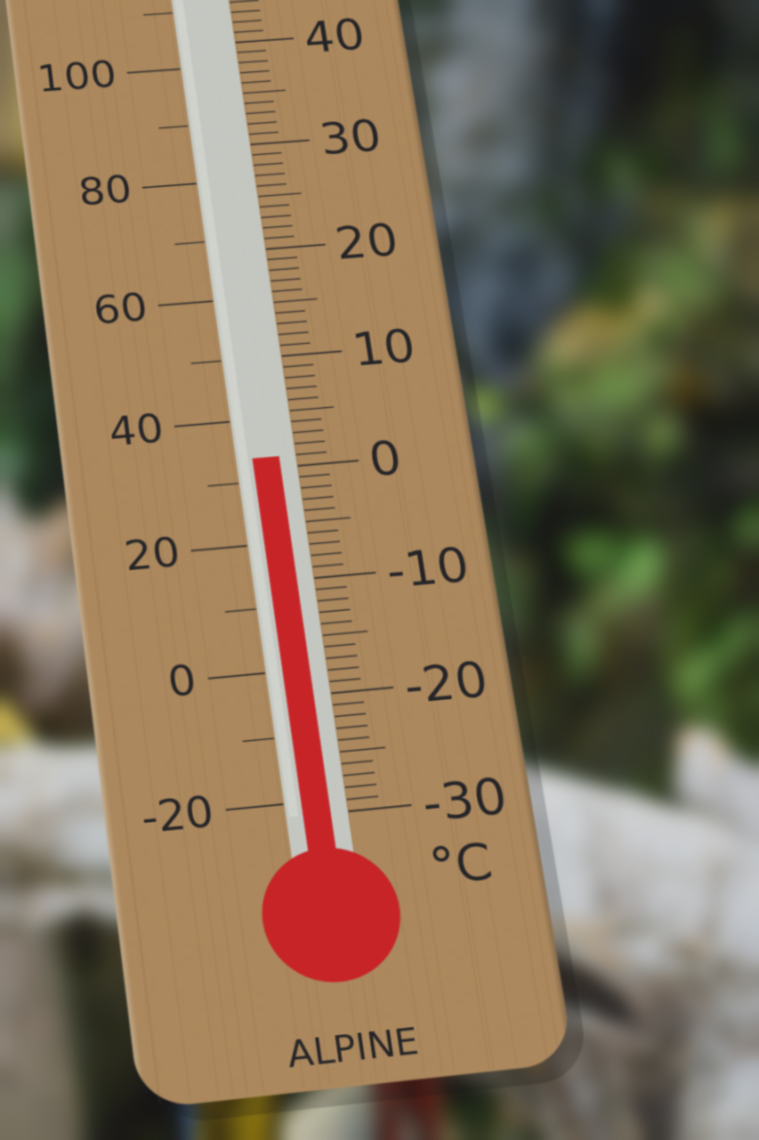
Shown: 1 °C
